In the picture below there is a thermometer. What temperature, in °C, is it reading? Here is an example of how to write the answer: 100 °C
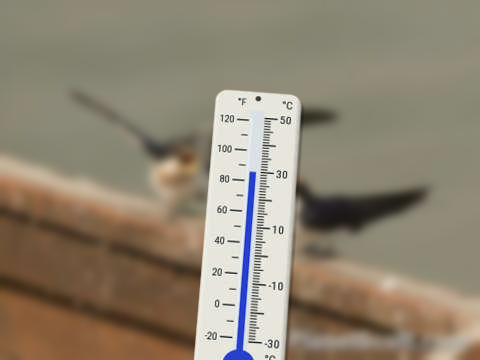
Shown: 30 °C
